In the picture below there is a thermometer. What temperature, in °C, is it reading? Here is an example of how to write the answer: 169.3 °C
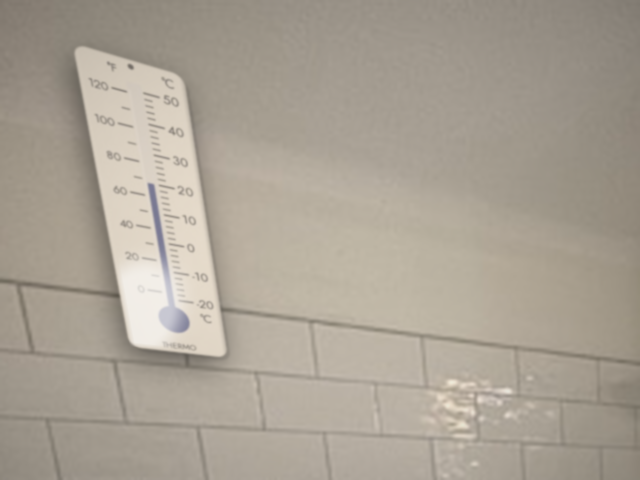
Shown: 20 °C
